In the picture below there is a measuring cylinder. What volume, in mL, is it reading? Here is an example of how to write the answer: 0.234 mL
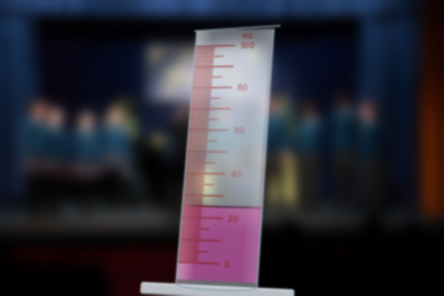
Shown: 25 mL
